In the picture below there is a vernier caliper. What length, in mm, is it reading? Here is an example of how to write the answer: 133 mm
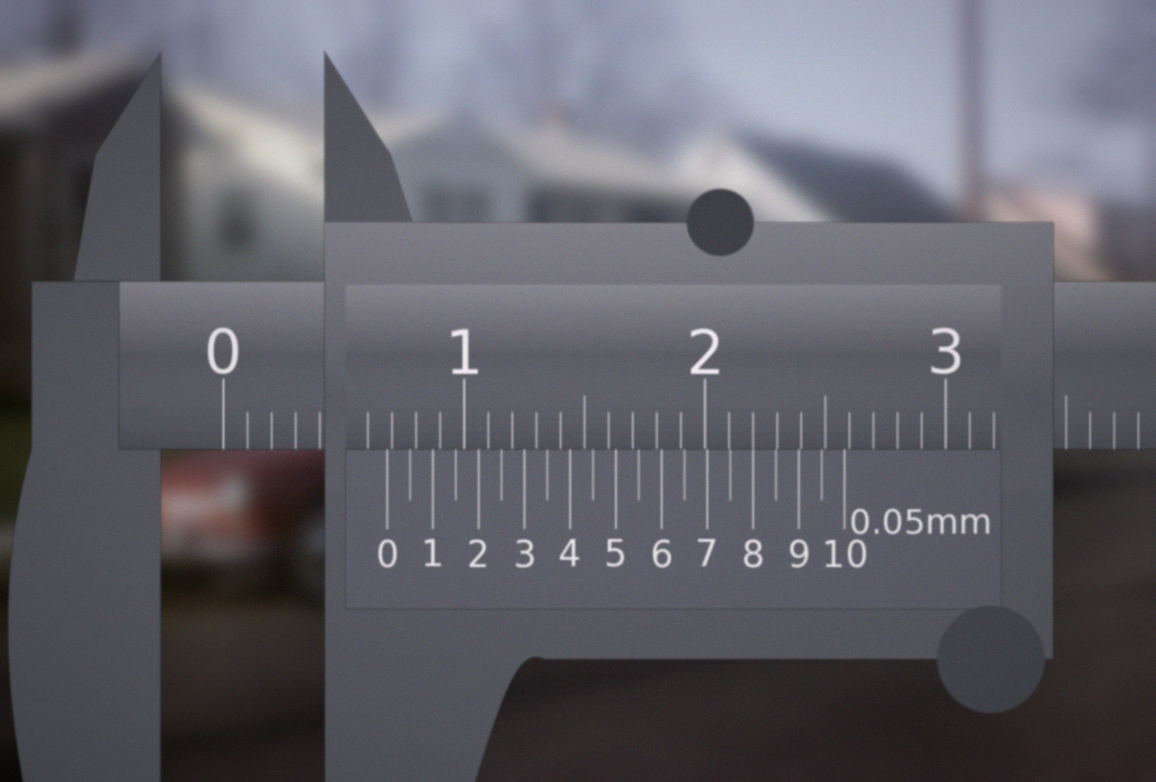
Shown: 6.8 mm
